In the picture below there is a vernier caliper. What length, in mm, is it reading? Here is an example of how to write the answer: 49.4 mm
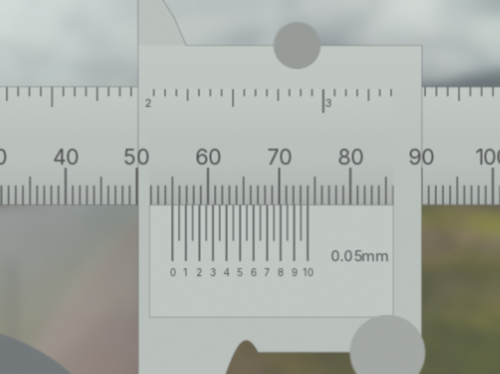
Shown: 55.0 mm
